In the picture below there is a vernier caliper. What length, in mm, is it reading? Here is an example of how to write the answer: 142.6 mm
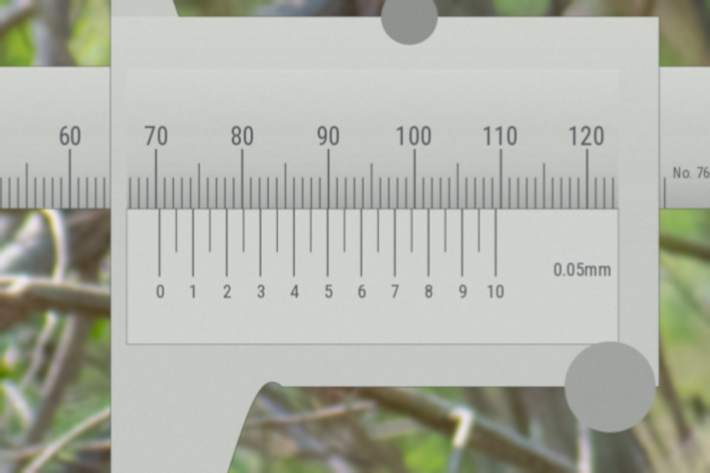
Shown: 70.4 mm
